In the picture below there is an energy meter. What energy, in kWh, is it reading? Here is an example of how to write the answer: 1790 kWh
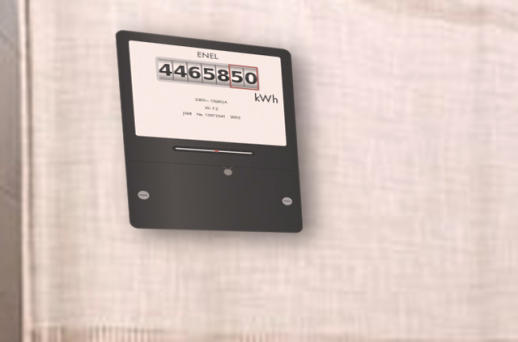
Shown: 44658.50 kWh
